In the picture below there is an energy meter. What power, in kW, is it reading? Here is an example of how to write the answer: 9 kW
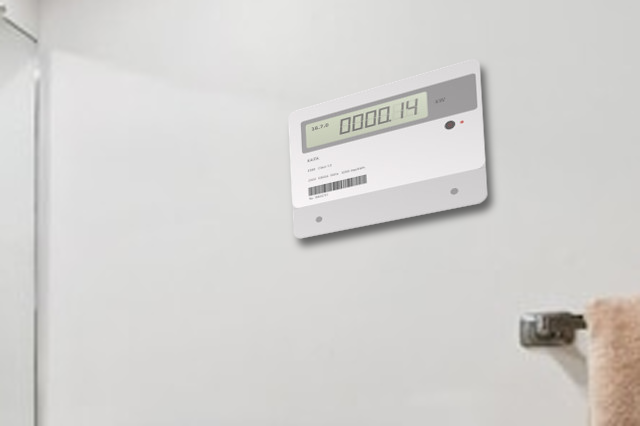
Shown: 0.14 kW
